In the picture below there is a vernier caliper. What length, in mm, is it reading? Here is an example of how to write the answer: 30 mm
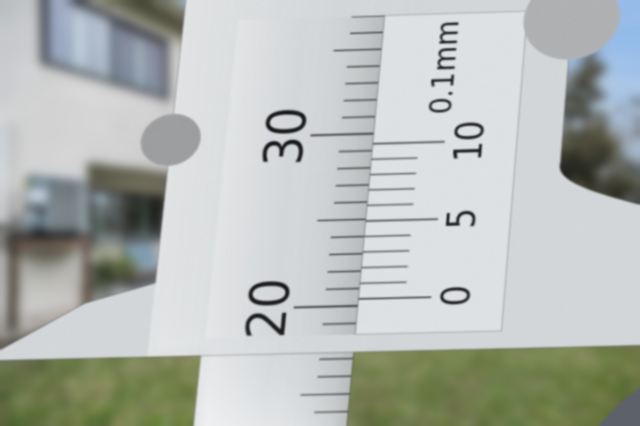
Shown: 20.4 mm
